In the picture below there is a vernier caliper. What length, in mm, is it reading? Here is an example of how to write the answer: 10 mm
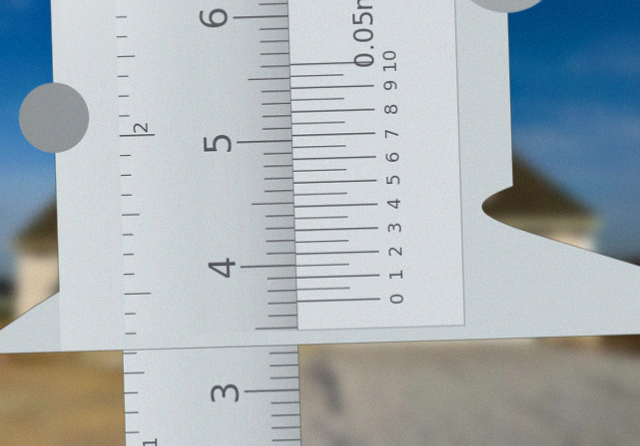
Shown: 37.1 mm
